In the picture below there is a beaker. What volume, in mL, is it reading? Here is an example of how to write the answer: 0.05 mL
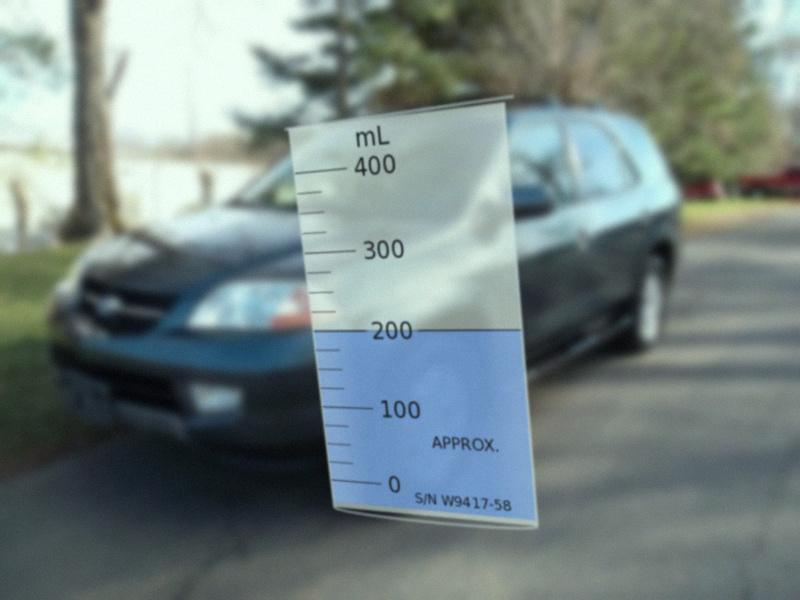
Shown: 200 mL
